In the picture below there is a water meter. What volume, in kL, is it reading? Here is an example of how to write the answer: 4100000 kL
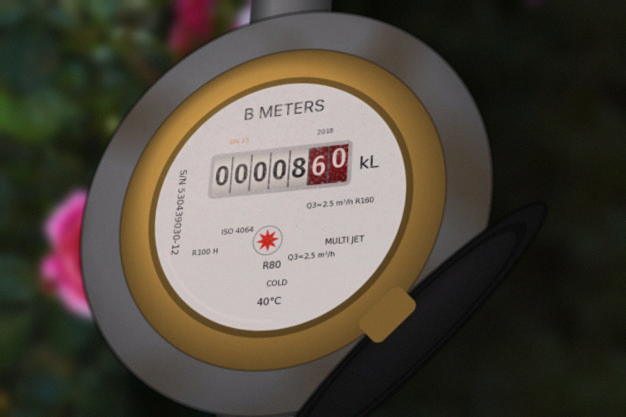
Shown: 8.60 kL
